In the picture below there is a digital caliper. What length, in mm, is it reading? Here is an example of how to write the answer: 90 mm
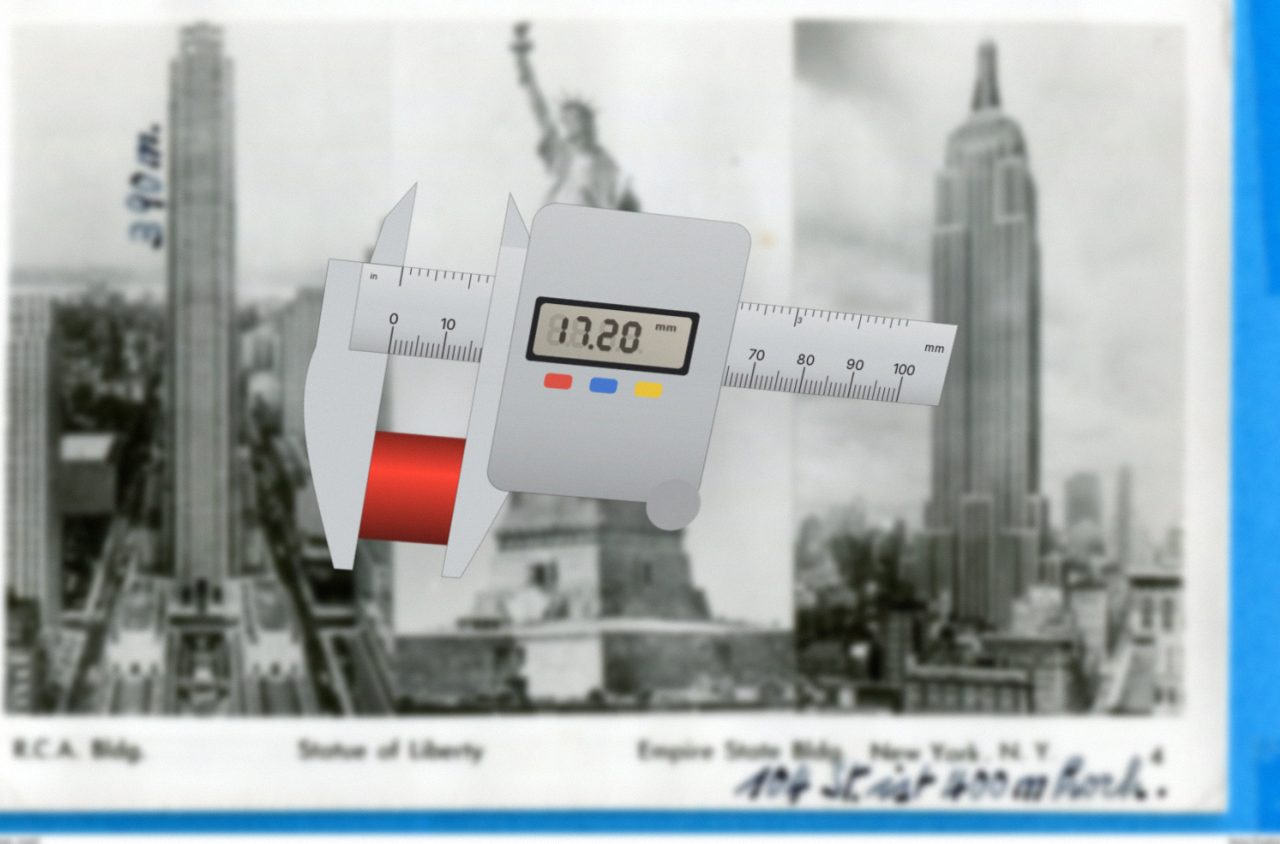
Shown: 17.20 mm
